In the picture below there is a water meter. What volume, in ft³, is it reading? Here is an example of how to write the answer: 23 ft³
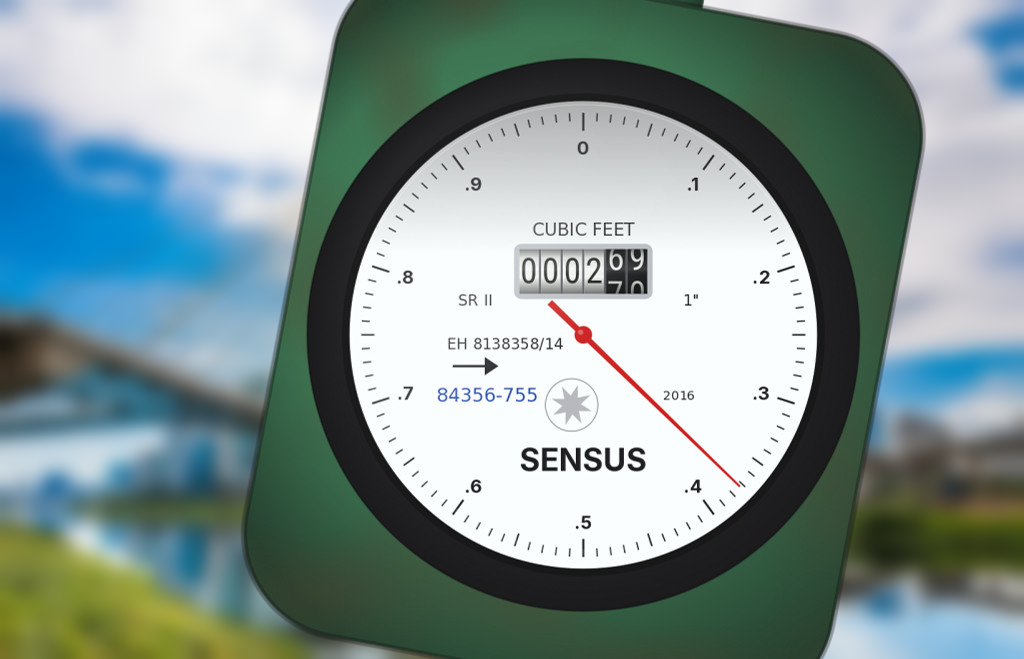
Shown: 269.37 ft³
